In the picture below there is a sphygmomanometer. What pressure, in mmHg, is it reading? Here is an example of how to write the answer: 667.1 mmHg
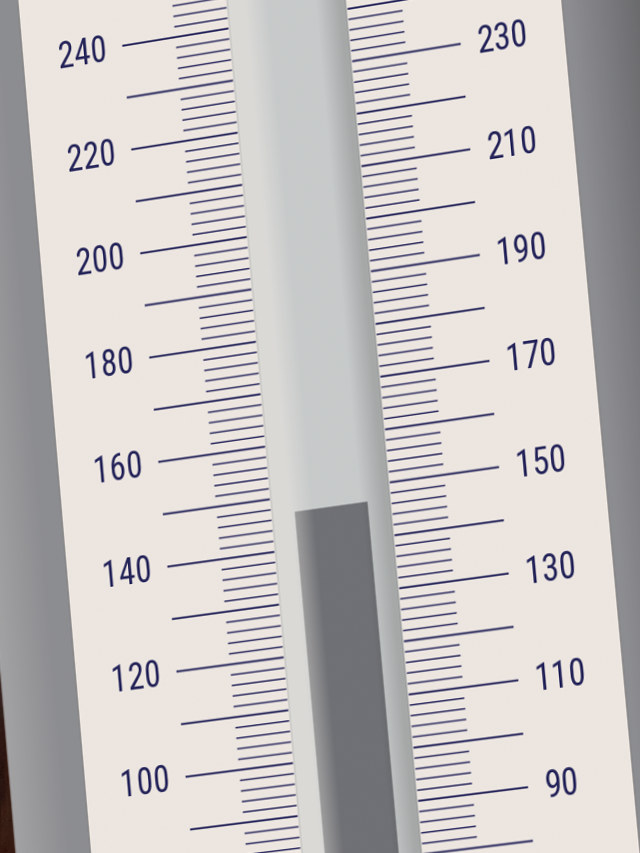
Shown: 147 mmHg
